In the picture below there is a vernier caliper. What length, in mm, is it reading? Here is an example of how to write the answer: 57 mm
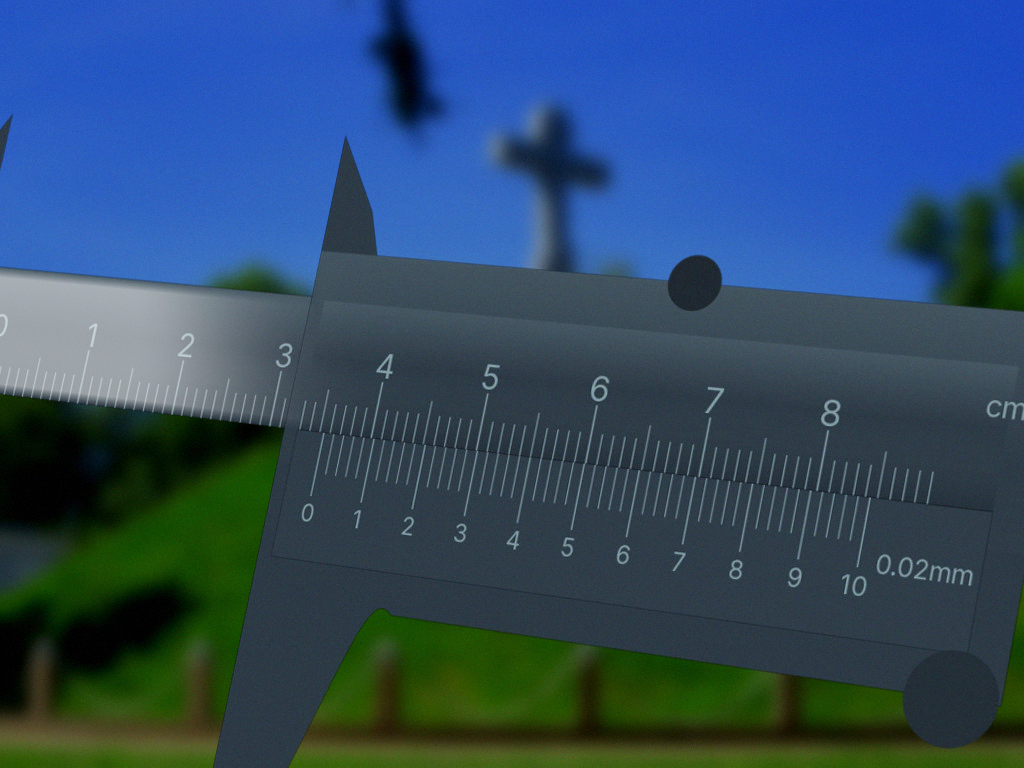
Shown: 35.4 mm
